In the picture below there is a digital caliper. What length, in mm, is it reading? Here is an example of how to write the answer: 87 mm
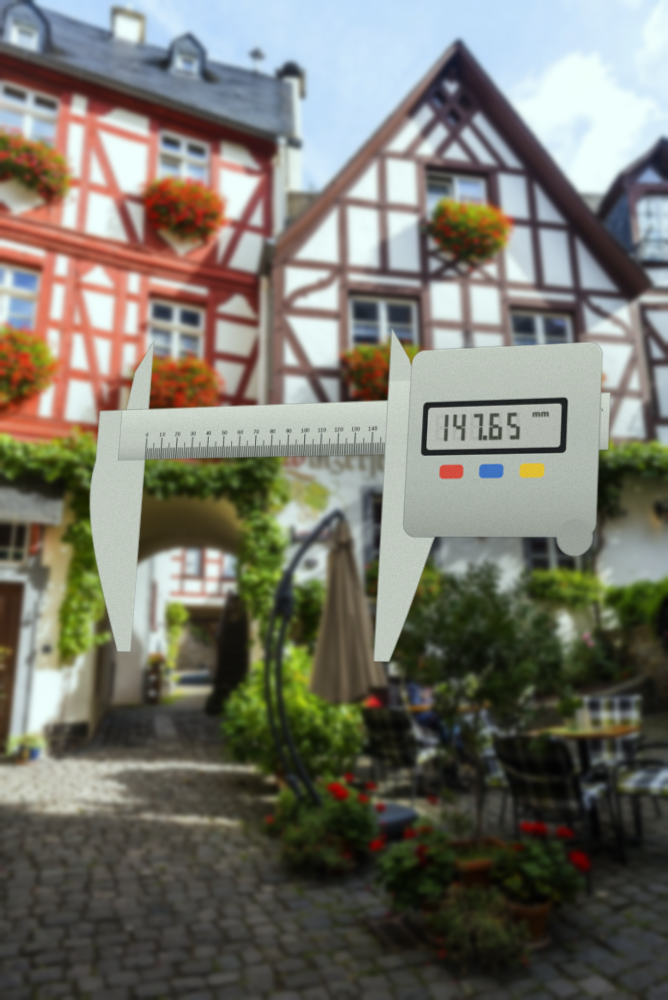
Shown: 147.65 mm
